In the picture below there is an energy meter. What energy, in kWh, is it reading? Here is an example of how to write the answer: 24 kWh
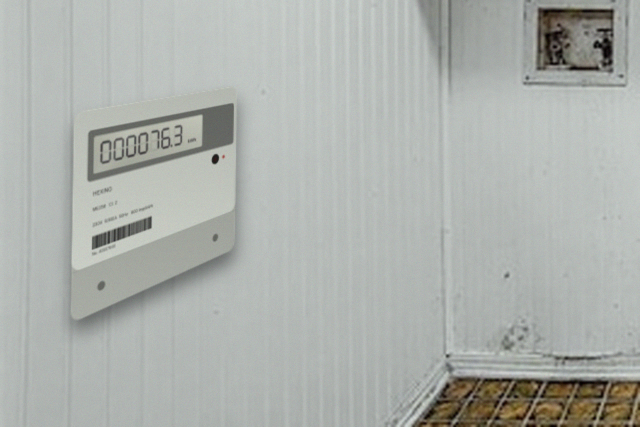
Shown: 76.3 kWh
